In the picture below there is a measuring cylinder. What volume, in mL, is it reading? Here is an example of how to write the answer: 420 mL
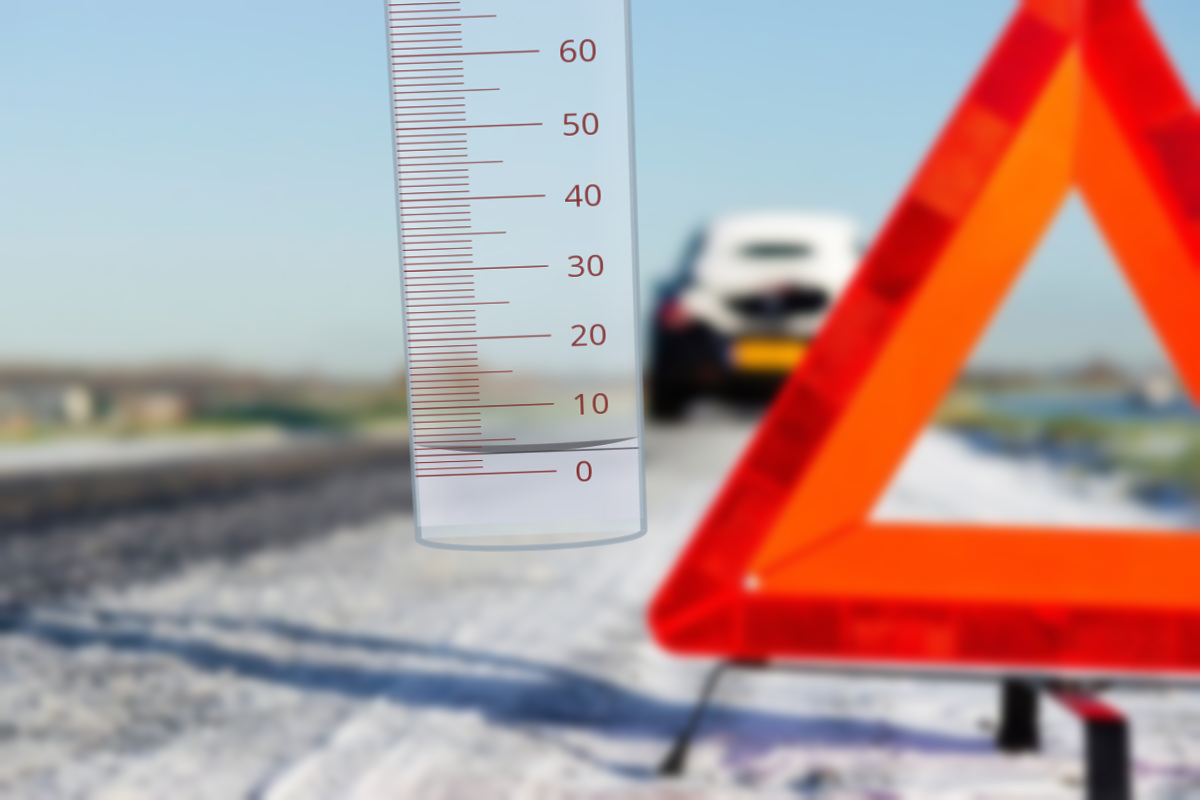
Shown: 3 mL
